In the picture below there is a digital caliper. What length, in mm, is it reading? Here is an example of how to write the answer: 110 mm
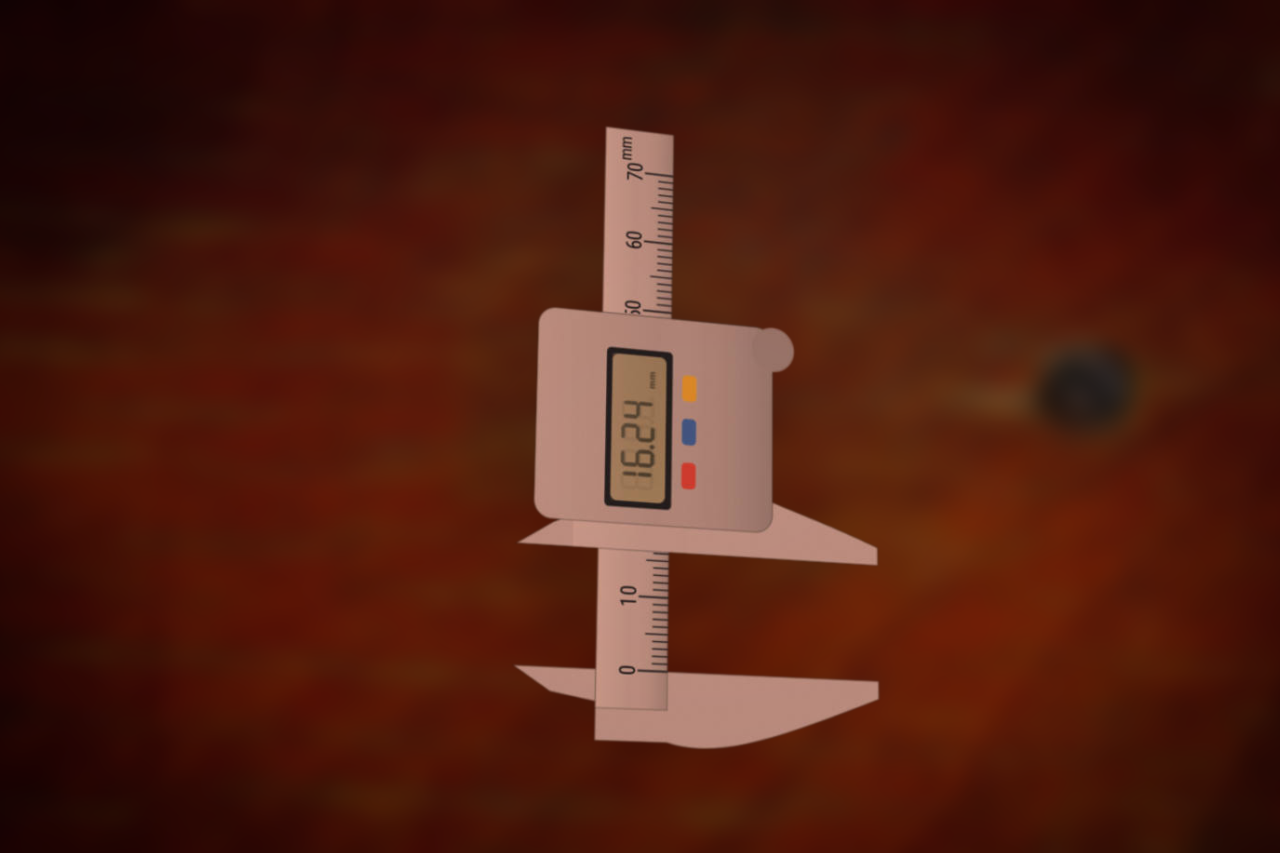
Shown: 16.24 mm
